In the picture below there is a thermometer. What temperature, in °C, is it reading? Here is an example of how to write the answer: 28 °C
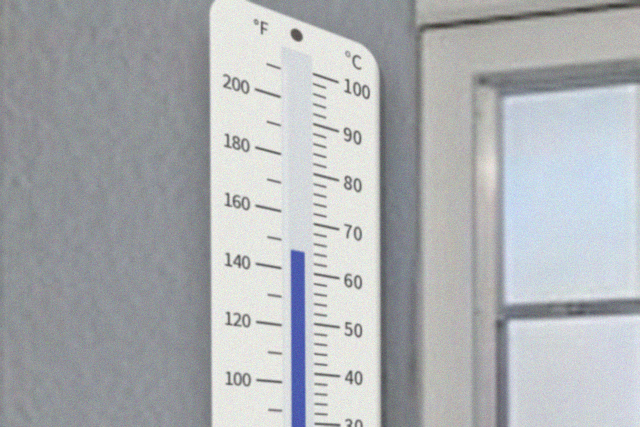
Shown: 64 °C
